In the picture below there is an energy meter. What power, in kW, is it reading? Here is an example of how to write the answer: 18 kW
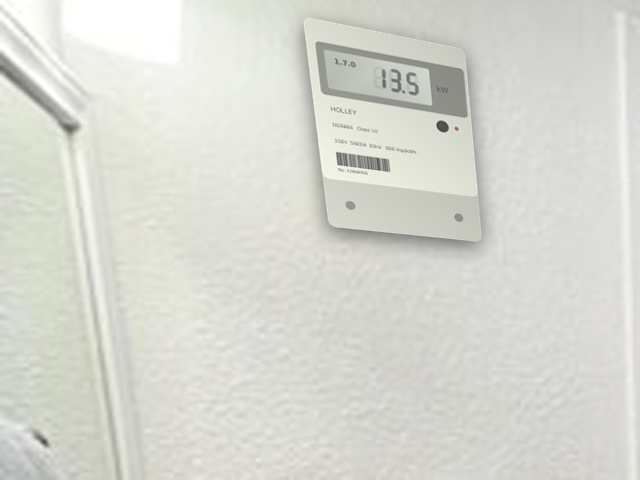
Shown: 13.5 kW
